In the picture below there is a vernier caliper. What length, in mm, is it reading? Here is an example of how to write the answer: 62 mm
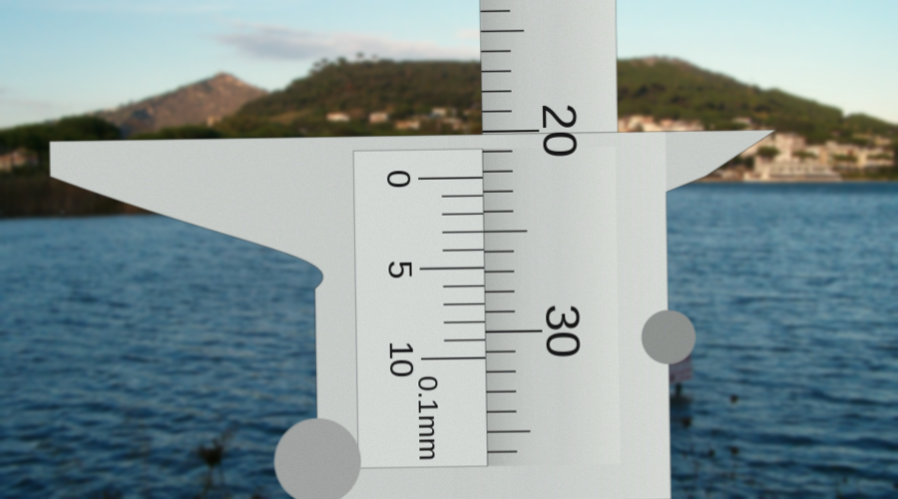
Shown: 22.3 mm
